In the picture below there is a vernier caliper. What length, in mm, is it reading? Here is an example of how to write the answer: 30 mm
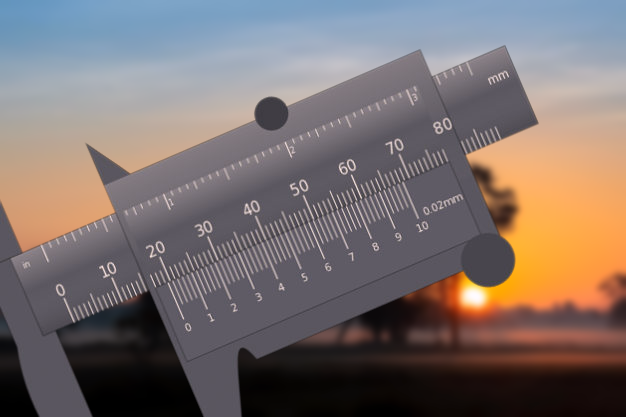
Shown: 19.5 mm
